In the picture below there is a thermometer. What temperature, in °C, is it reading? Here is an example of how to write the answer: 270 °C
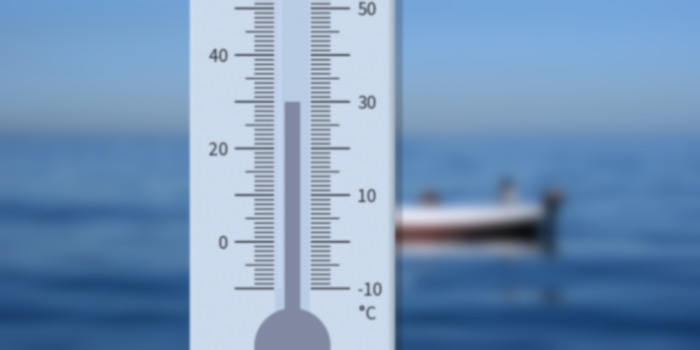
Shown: 30 °C
